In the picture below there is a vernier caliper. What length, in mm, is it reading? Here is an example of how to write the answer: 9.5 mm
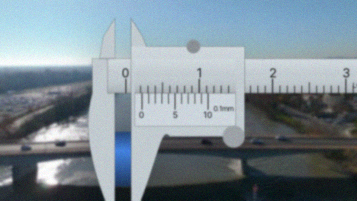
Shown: 2.2 mm
